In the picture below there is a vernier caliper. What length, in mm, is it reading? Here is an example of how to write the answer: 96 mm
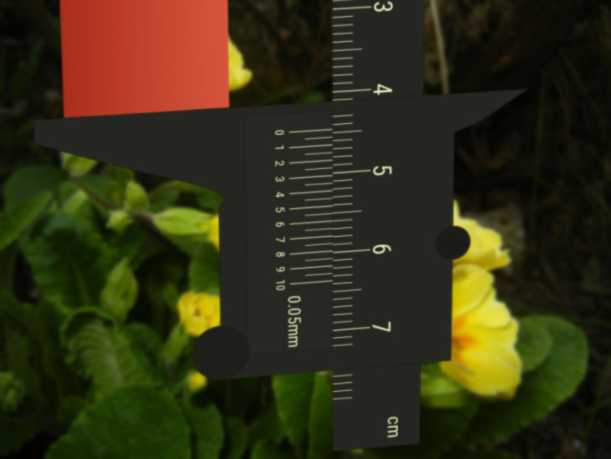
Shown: 44.6 mm
